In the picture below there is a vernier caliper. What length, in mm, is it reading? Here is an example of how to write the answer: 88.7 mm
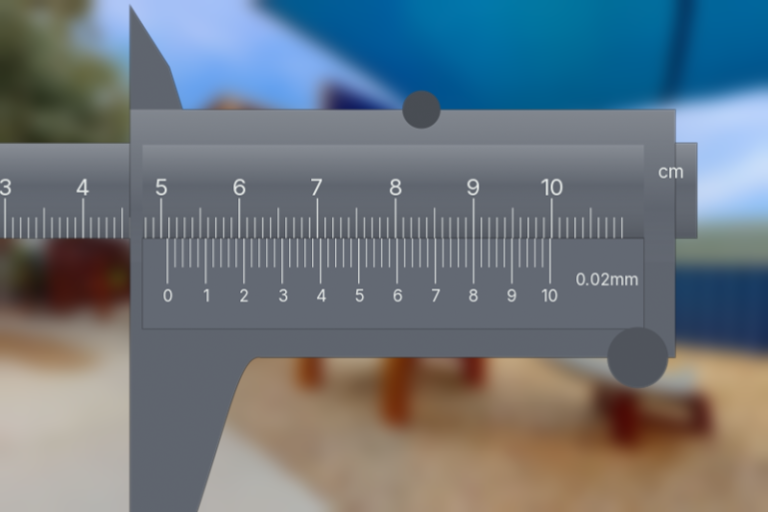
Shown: 50.8 mm
